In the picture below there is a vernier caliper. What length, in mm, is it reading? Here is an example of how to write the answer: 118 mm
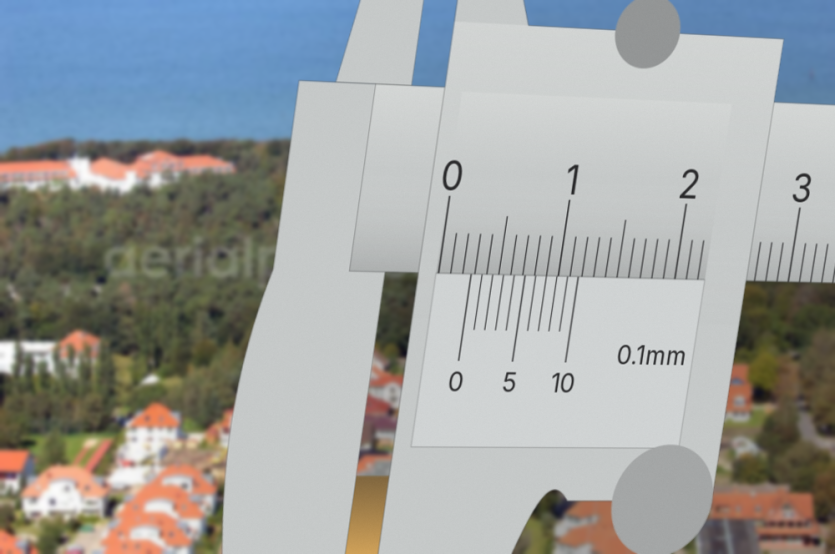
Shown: 2.7 mm
